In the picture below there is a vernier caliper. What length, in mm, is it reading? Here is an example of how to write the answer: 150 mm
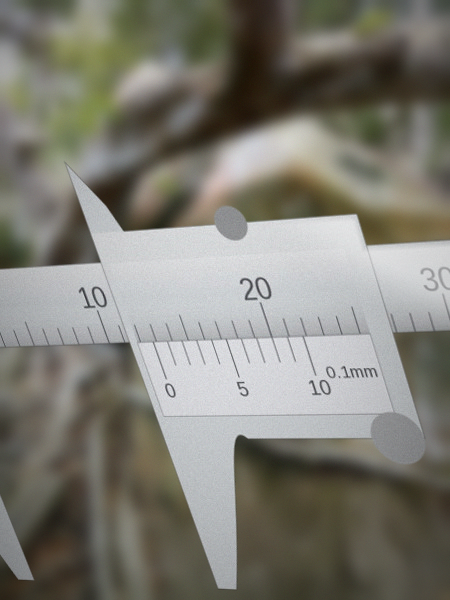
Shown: 12.8 mm
